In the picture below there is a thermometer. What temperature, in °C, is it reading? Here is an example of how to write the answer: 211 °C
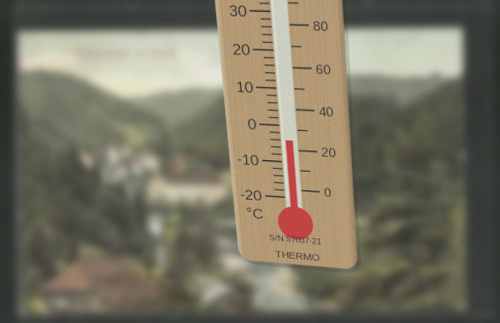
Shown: -4 °C
